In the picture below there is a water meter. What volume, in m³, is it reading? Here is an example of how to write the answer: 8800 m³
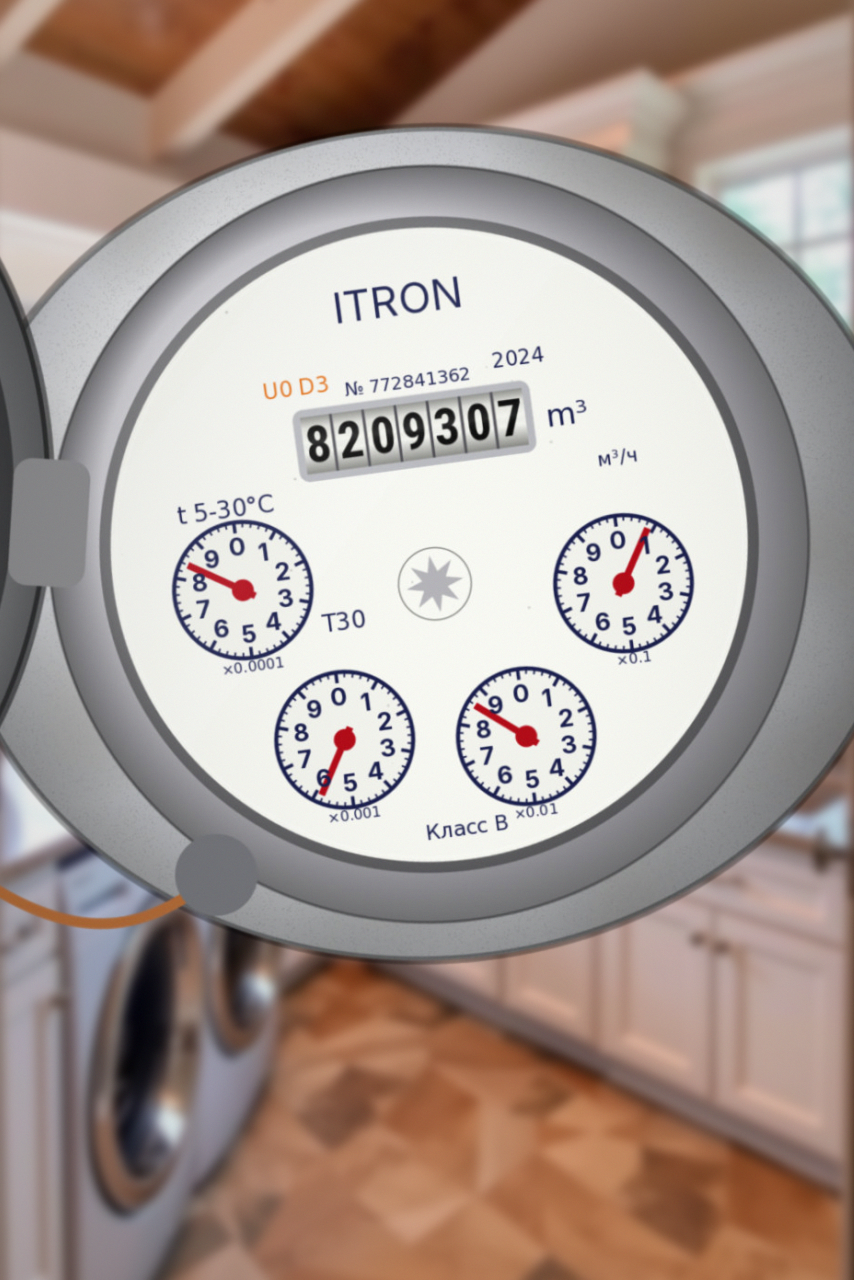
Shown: 8209307.0858 m³
